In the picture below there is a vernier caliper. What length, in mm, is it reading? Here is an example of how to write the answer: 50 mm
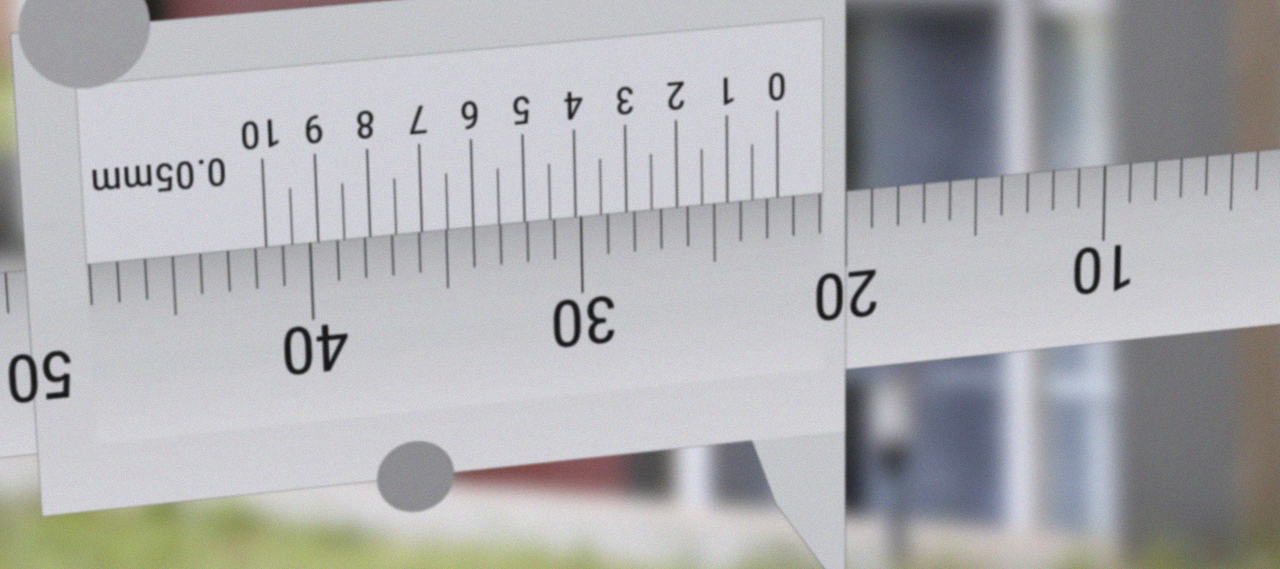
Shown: 22.6 mm
